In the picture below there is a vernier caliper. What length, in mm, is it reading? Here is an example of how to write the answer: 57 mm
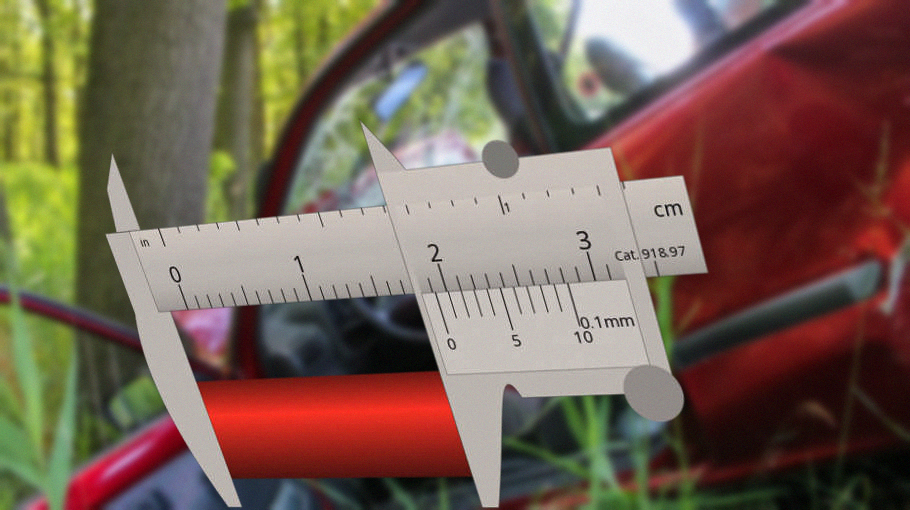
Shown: 19.2 mm
